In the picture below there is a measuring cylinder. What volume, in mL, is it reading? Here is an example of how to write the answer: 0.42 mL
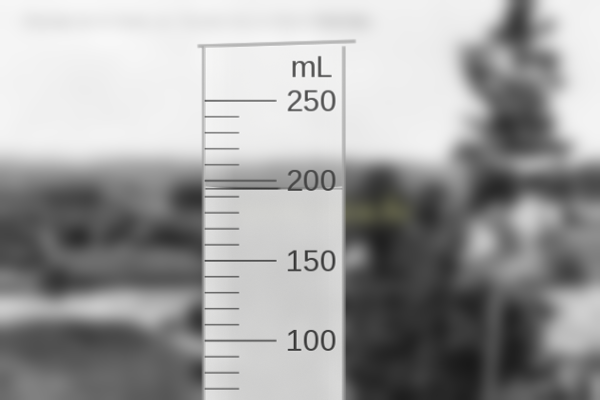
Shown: 195 mL
